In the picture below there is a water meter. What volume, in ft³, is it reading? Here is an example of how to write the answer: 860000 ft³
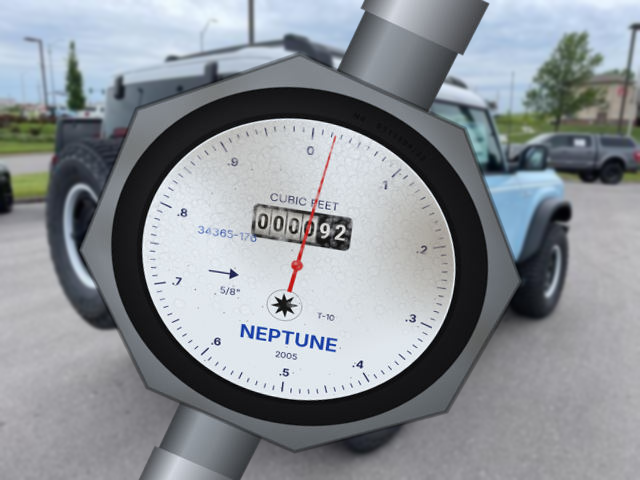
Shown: 92.02 ft³
